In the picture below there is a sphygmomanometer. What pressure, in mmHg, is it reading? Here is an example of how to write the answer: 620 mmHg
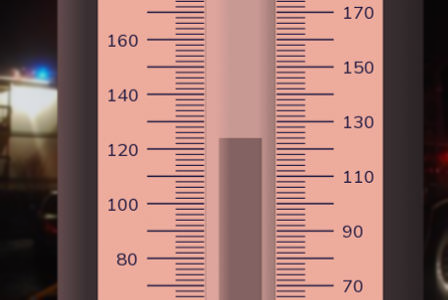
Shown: 124 mmHg
